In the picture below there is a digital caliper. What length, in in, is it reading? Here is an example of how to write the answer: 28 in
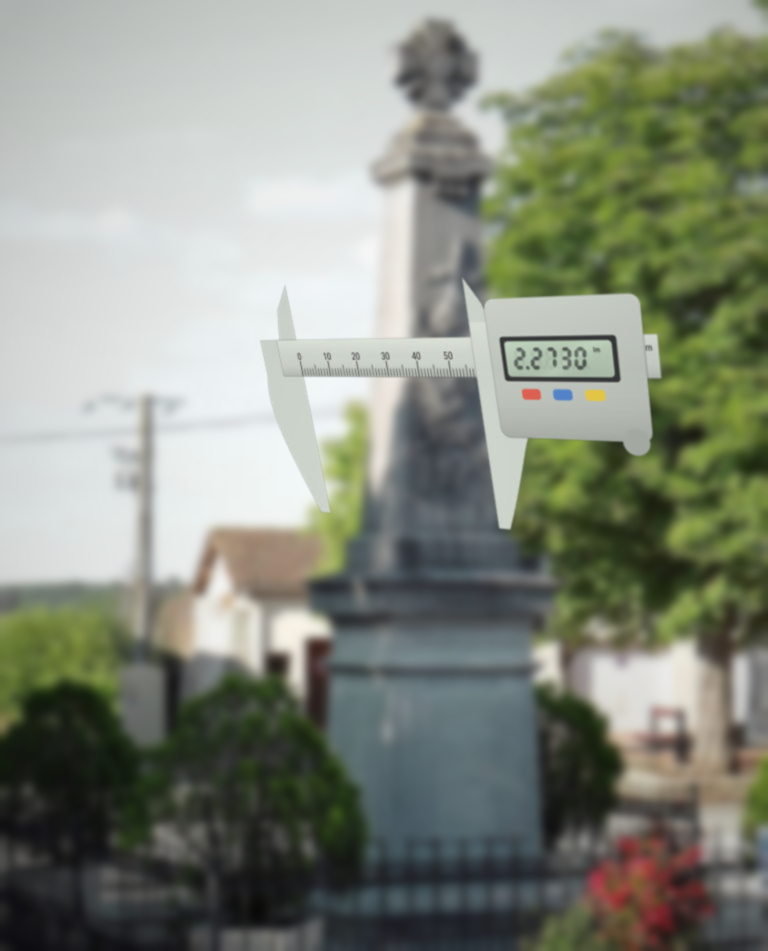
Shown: 2.2730 in
